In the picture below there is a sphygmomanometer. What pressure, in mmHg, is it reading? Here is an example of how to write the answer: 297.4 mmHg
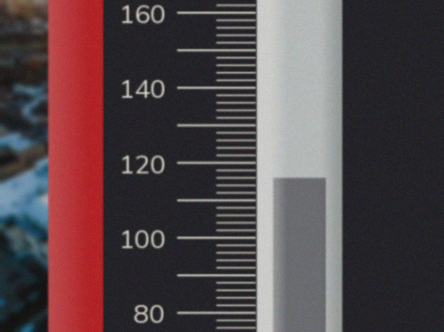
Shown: 116 mmHg
